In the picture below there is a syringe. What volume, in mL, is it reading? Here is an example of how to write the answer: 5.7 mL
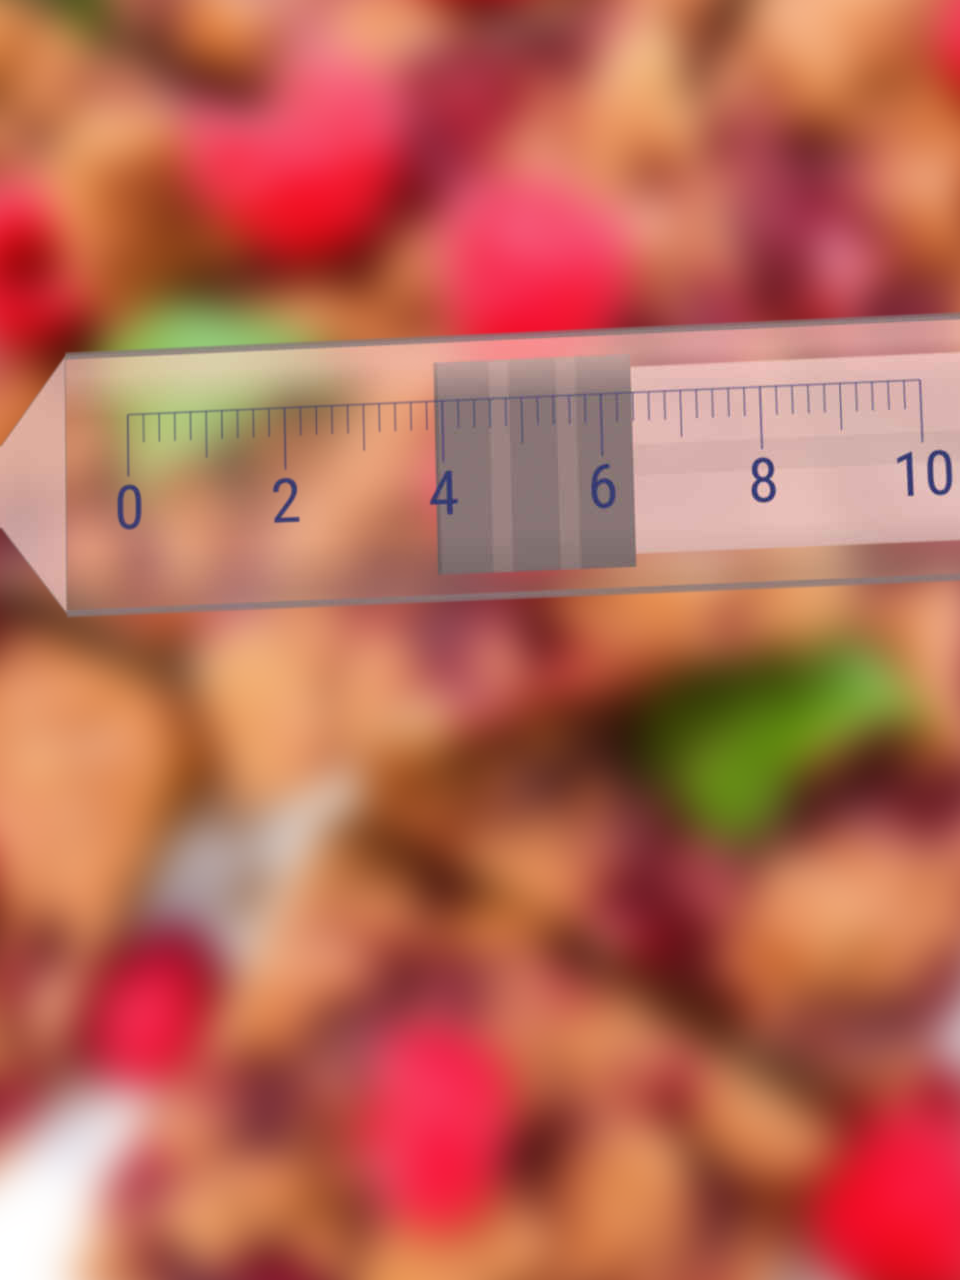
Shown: 3.9 mL
